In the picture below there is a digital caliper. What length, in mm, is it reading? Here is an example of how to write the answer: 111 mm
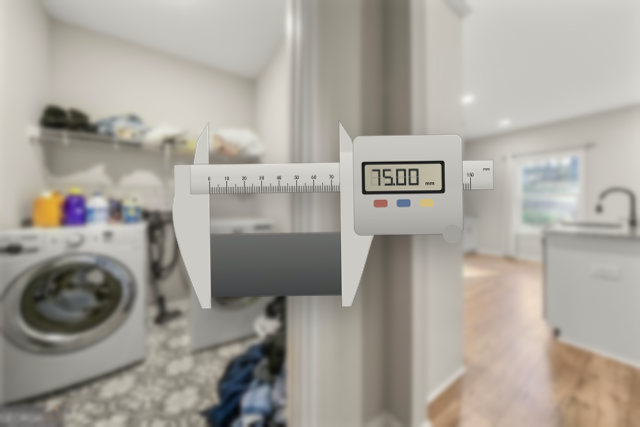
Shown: 75.00 mm
